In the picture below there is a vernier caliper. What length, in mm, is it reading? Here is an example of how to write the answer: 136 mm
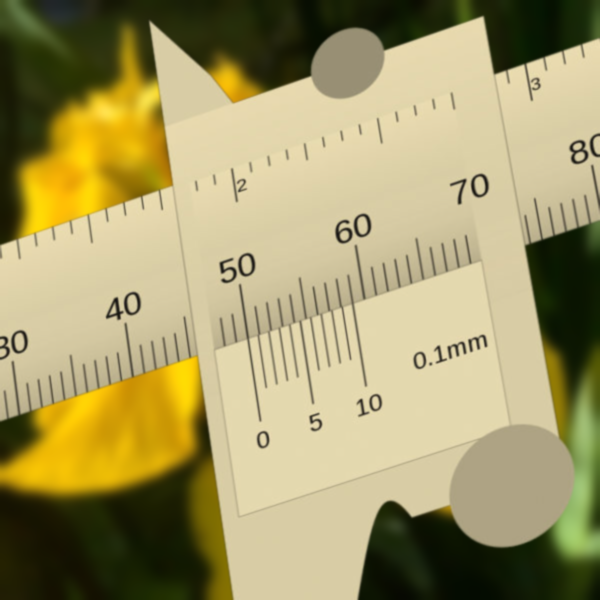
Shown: 50.0 mm
